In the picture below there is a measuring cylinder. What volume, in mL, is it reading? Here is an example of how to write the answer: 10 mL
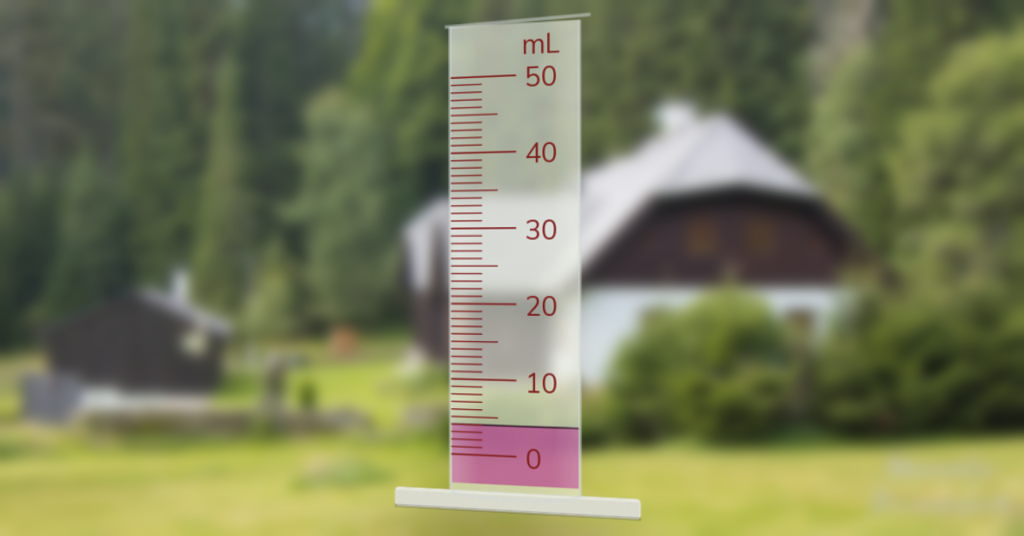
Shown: 4 mL
